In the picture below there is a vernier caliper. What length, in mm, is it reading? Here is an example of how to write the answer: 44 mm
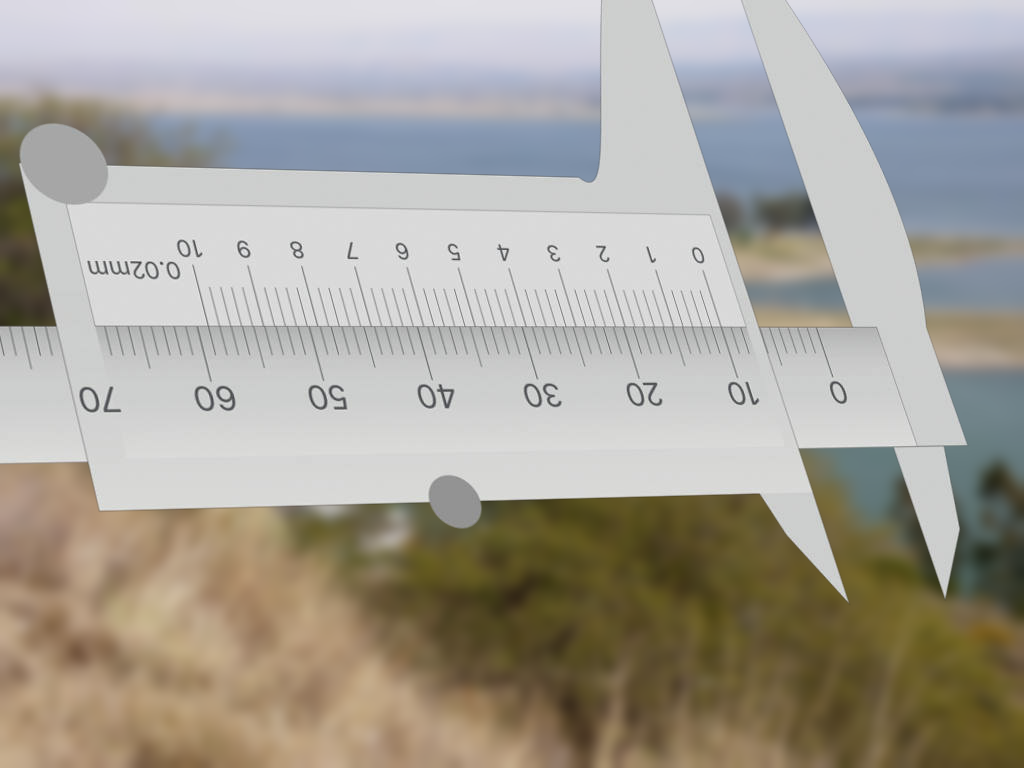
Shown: 10.0 mm
